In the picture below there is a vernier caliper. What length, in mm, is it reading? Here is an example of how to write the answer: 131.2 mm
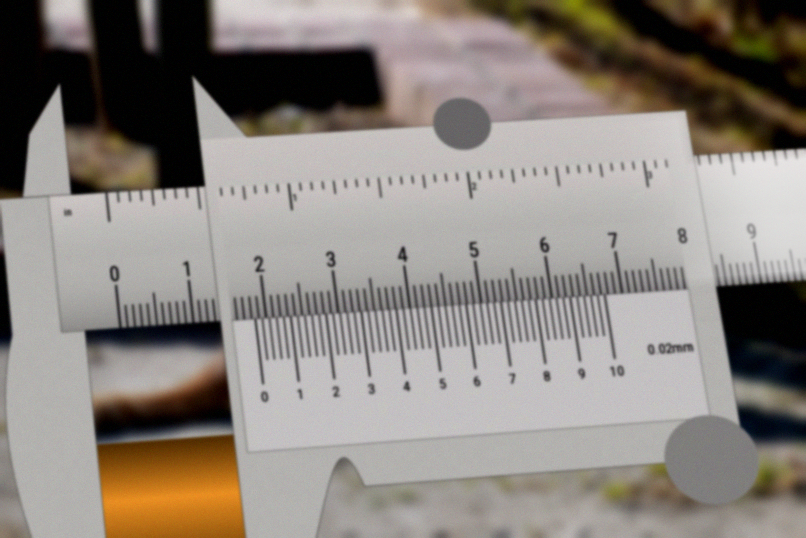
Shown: 18.5 mm
